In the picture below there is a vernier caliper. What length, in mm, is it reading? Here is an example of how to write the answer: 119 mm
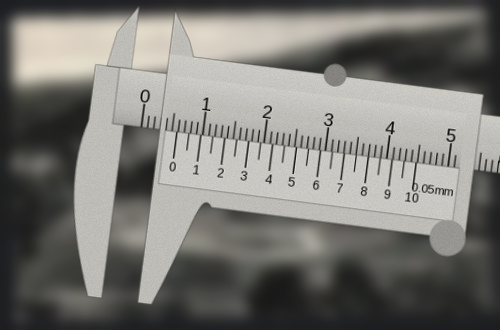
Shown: 5.8 mm
